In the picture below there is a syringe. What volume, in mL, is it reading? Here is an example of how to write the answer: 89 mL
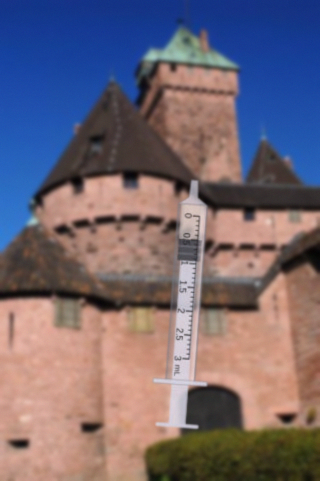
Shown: 0.5 mL
